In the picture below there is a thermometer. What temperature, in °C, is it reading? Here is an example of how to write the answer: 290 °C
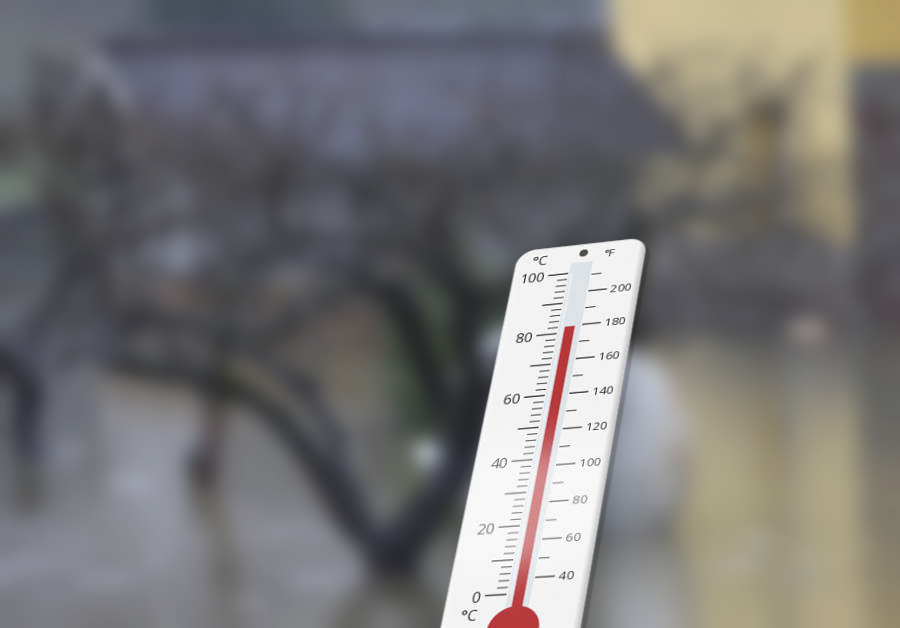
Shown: 82 °C
